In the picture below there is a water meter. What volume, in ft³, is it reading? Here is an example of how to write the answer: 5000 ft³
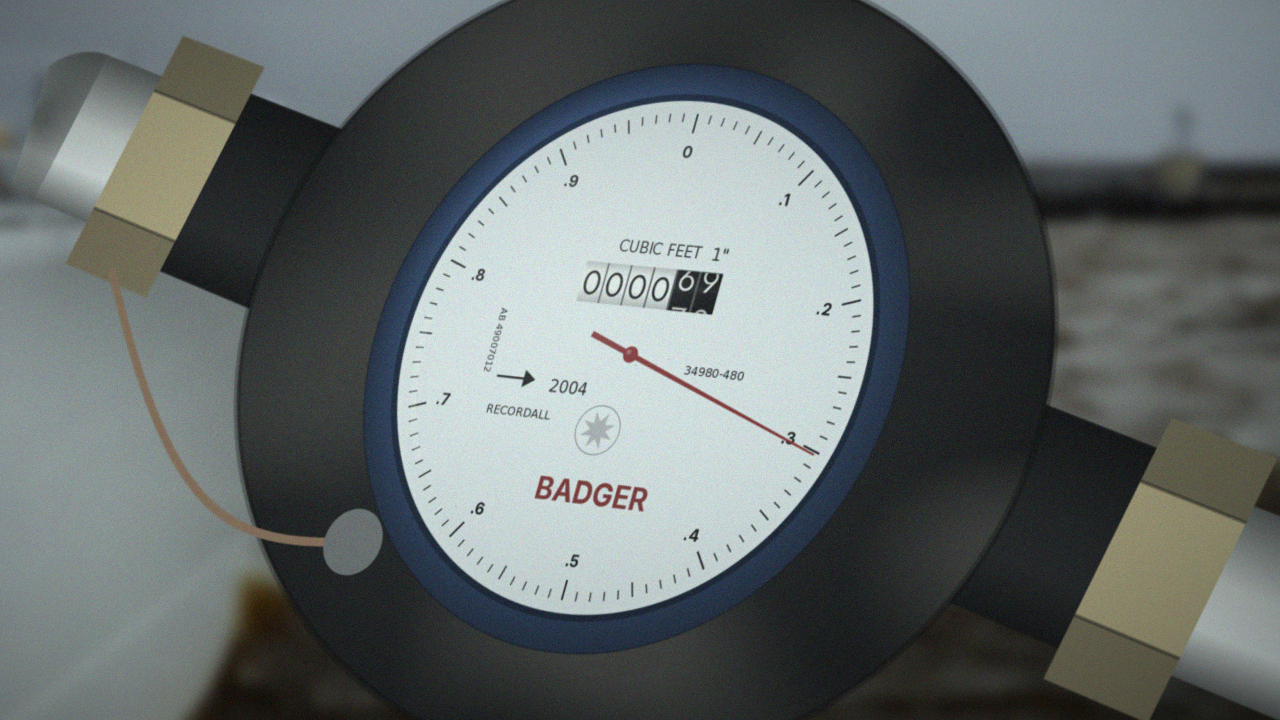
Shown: 69.30 ft³
